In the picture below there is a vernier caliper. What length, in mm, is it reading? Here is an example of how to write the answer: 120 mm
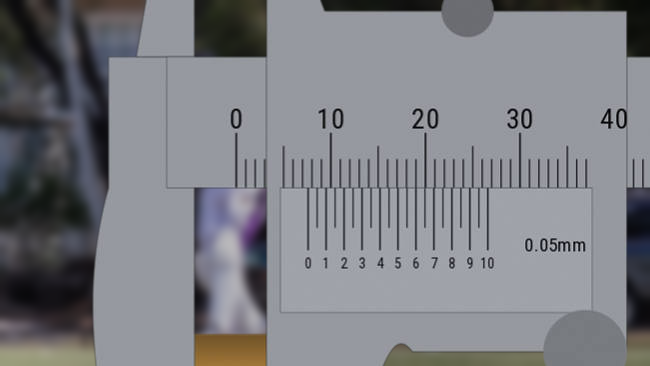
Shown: 7.6 mm
